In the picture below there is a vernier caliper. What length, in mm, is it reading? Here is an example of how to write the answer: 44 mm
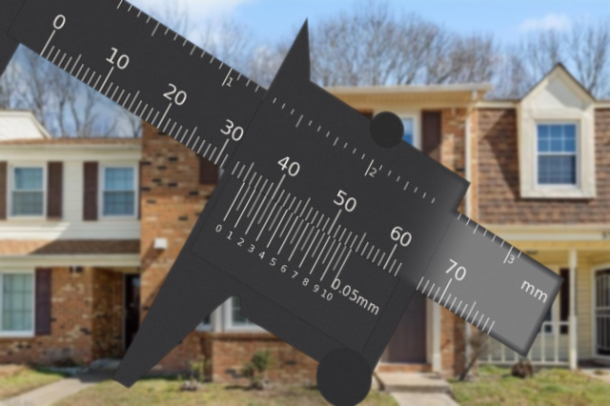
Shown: 35.2 mm
